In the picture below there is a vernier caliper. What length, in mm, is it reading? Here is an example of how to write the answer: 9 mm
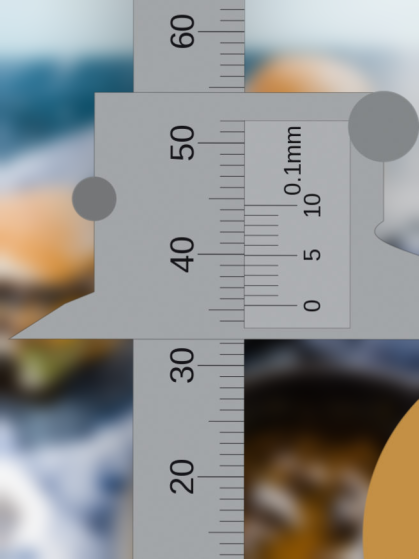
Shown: 35.4 mm
